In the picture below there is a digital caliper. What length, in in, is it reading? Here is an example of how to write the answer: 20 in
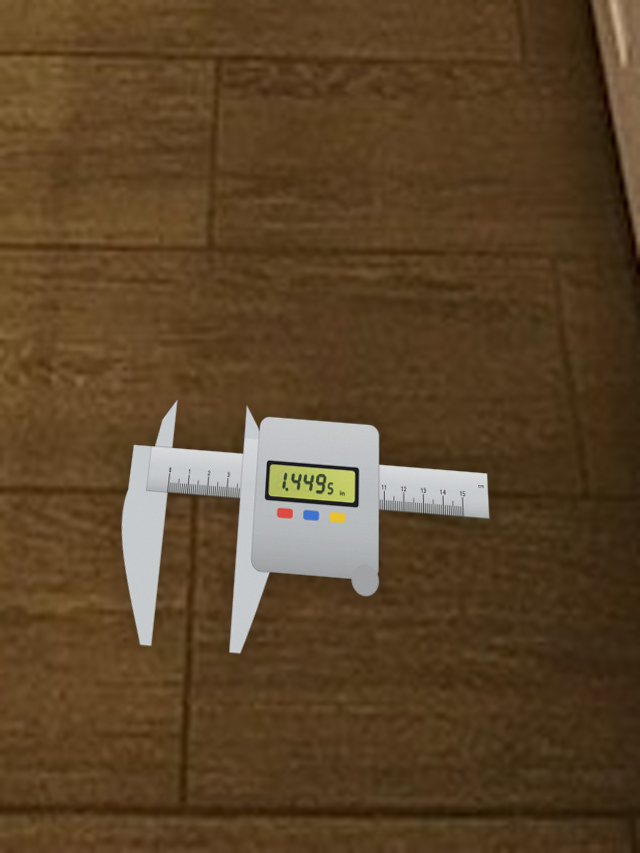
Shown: 1.4495 in
